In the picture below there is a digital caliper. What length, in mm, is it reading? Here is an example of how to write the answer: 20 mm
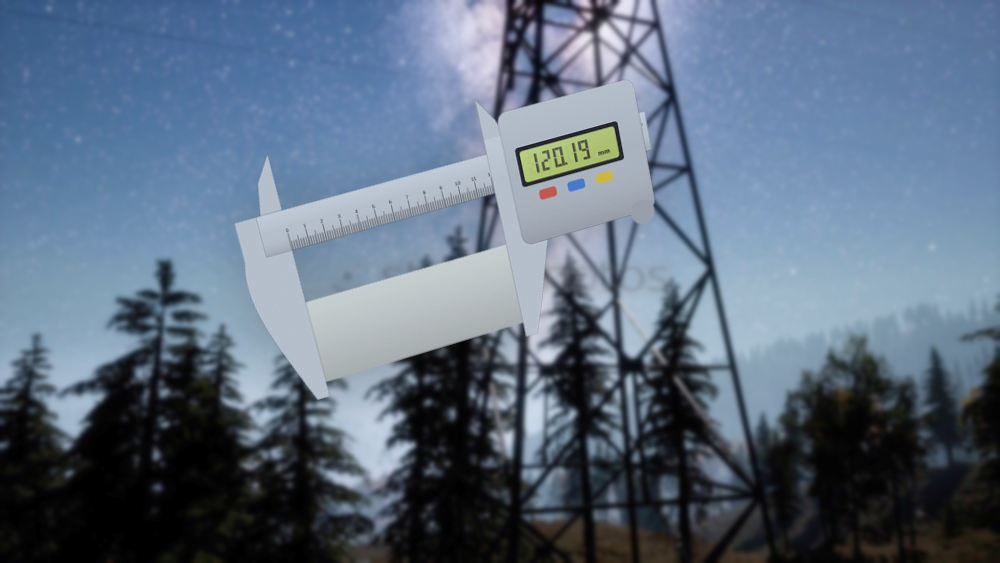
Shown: 120.19 mm
